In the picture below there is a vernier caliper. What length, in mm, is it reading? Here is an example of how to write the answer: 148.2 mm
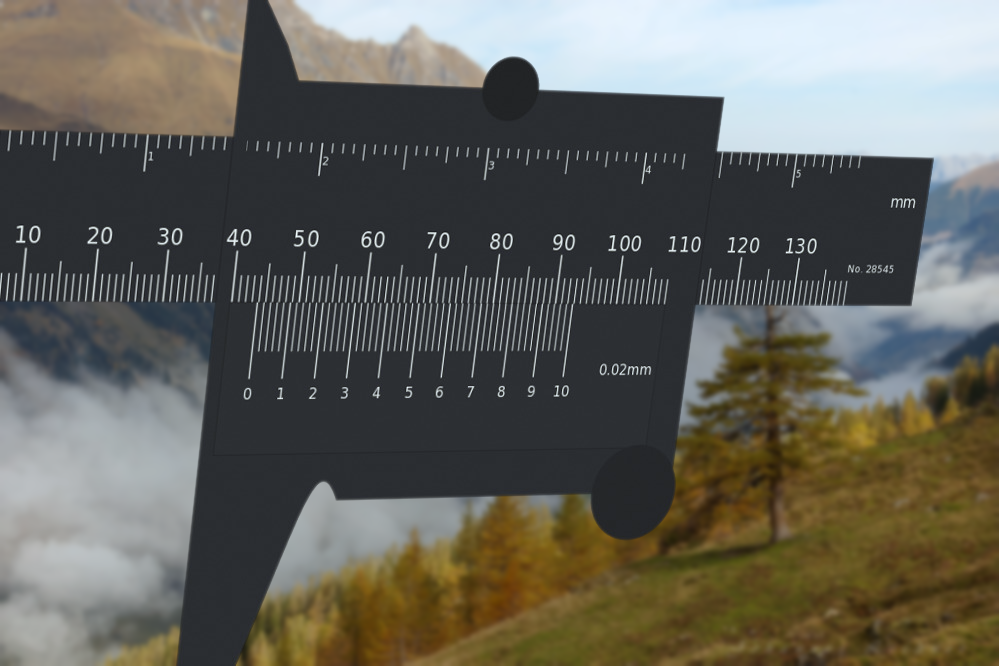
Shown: 43.8 mm
